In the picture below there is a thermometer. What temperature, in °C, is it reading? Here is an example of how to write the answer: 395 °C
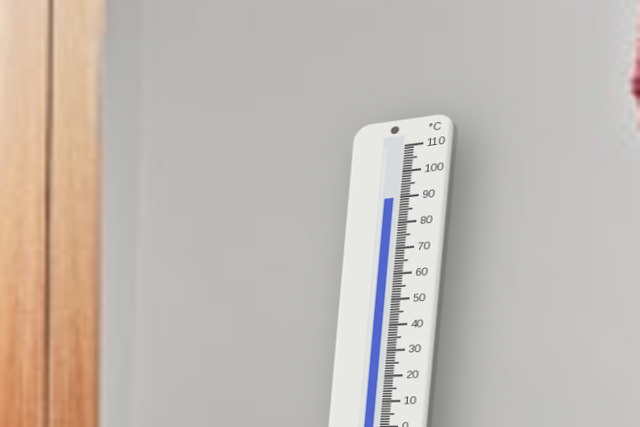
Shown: 90 °C
